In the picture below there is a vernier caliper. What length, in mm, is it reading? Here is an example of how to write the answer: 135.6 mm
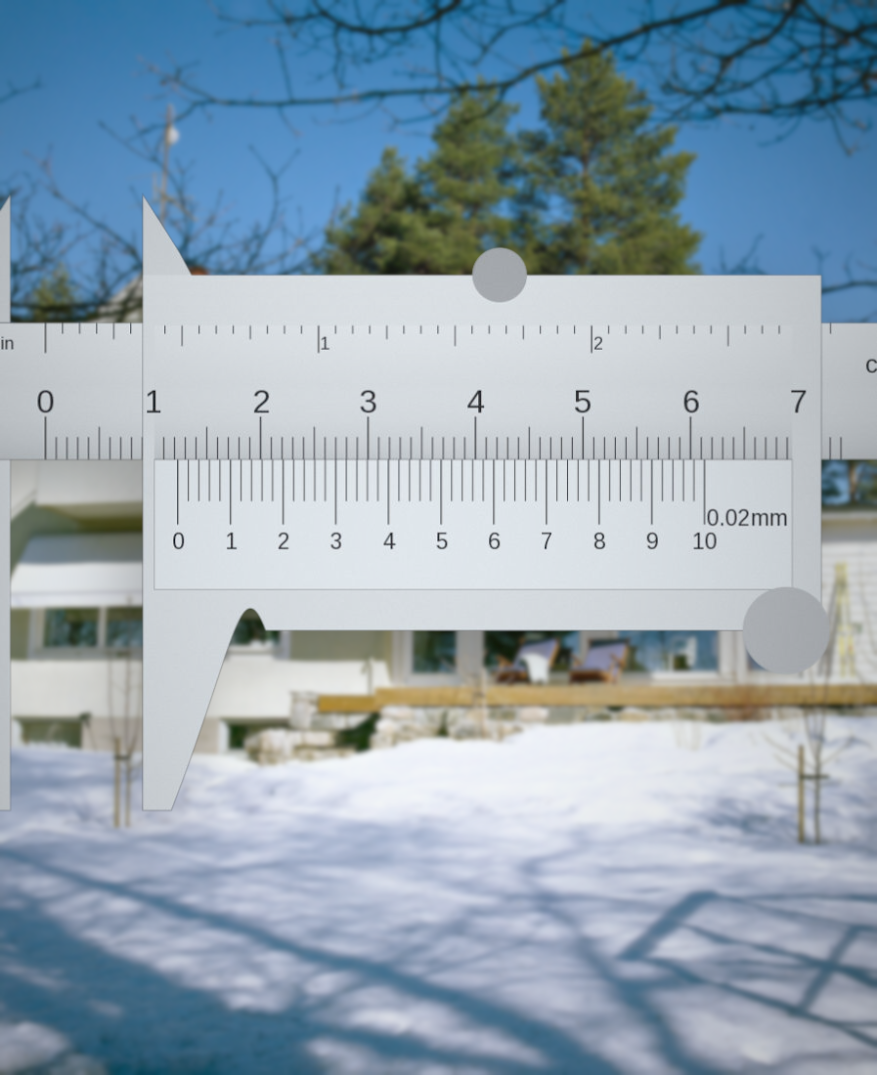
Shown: 12.3 mm
